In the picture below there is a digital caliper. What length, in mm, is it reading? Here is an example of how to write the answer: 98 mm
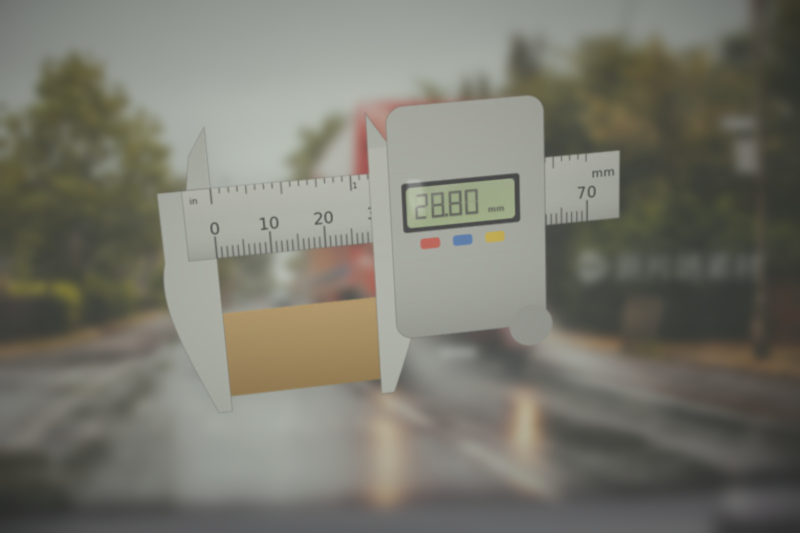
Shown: 28.80 mm
